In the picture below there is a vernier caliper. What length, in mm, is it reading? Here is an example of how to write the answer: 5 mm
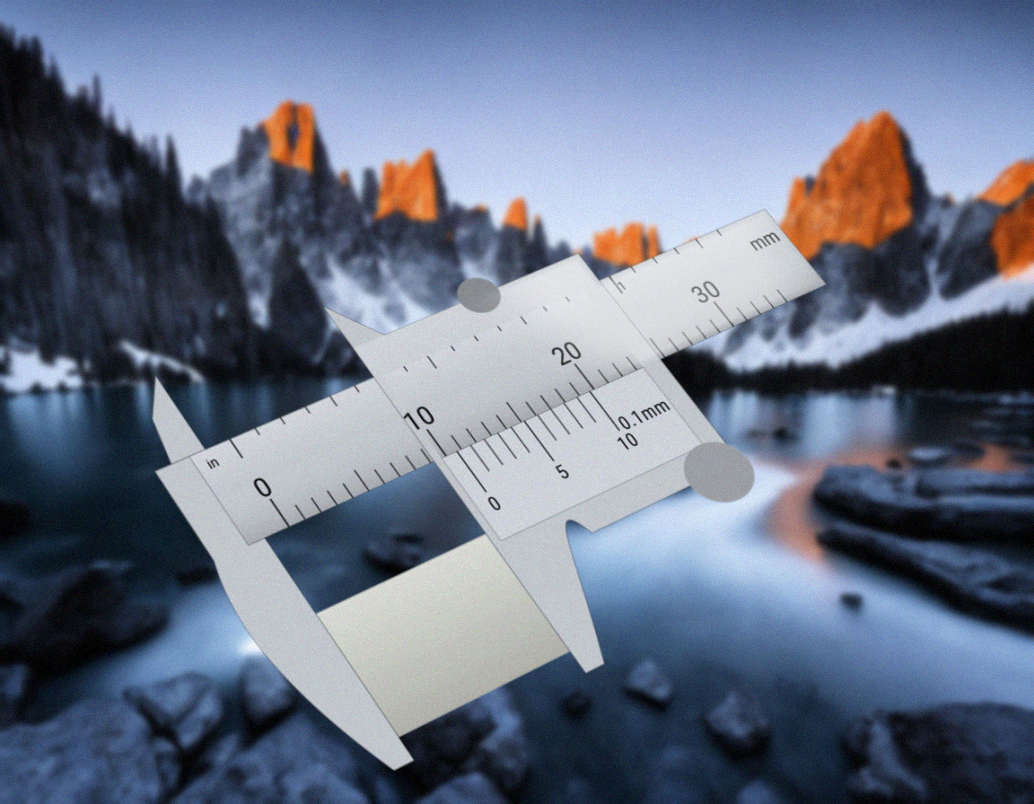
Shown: 10.7 mm
